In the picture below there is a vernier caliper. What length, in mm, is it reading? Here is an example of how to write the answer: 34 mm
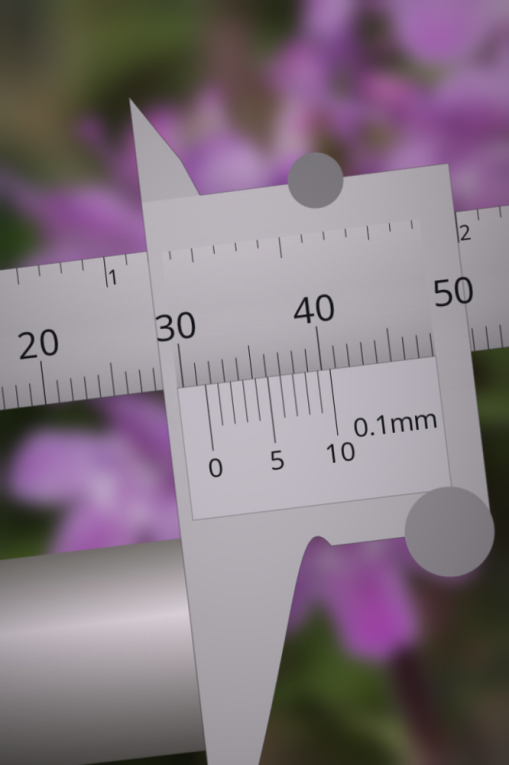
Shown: 31.6 mm
